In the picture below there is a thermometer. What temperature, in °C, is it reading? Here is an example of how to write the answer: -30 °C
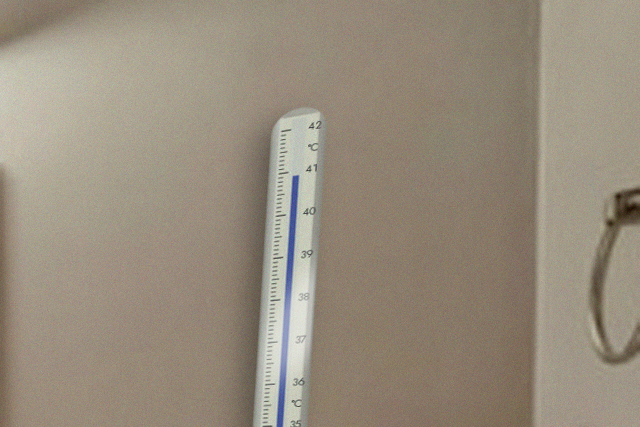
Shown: 40.9 °C
